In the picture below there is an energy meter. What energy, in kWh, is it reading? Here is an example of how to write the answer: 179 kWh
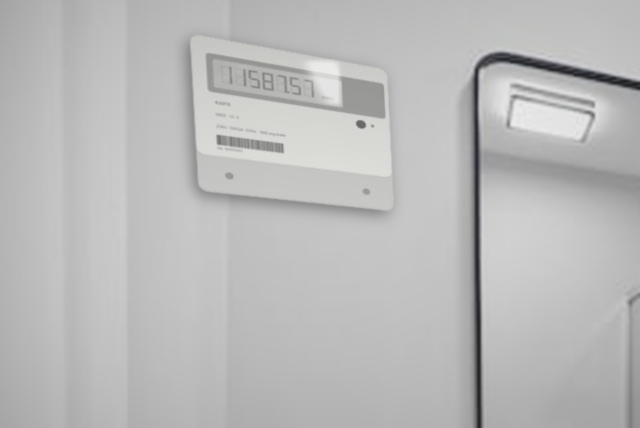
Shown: 11587.57 kWh
